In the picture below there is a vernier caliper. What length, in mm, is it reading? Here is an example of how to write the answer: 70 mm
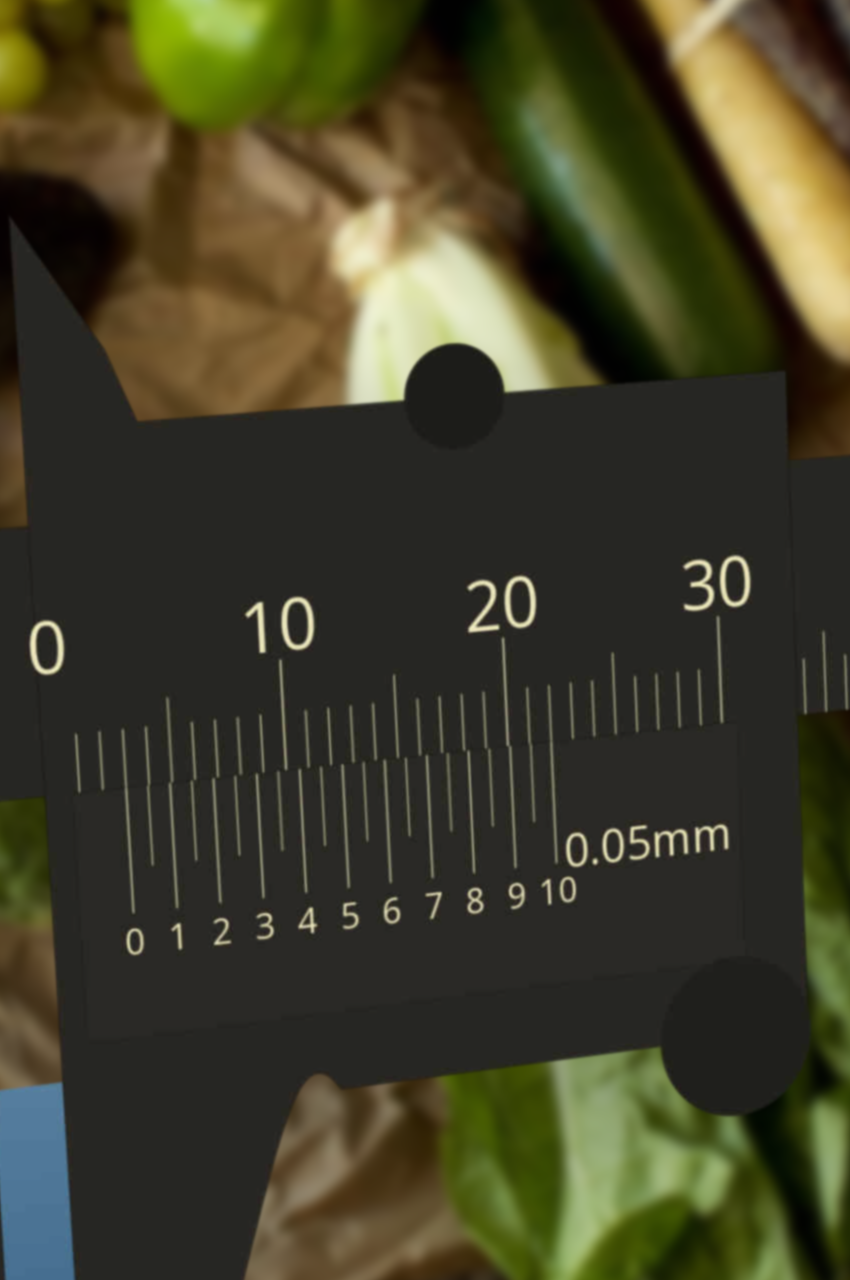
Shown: 3.0 mm
